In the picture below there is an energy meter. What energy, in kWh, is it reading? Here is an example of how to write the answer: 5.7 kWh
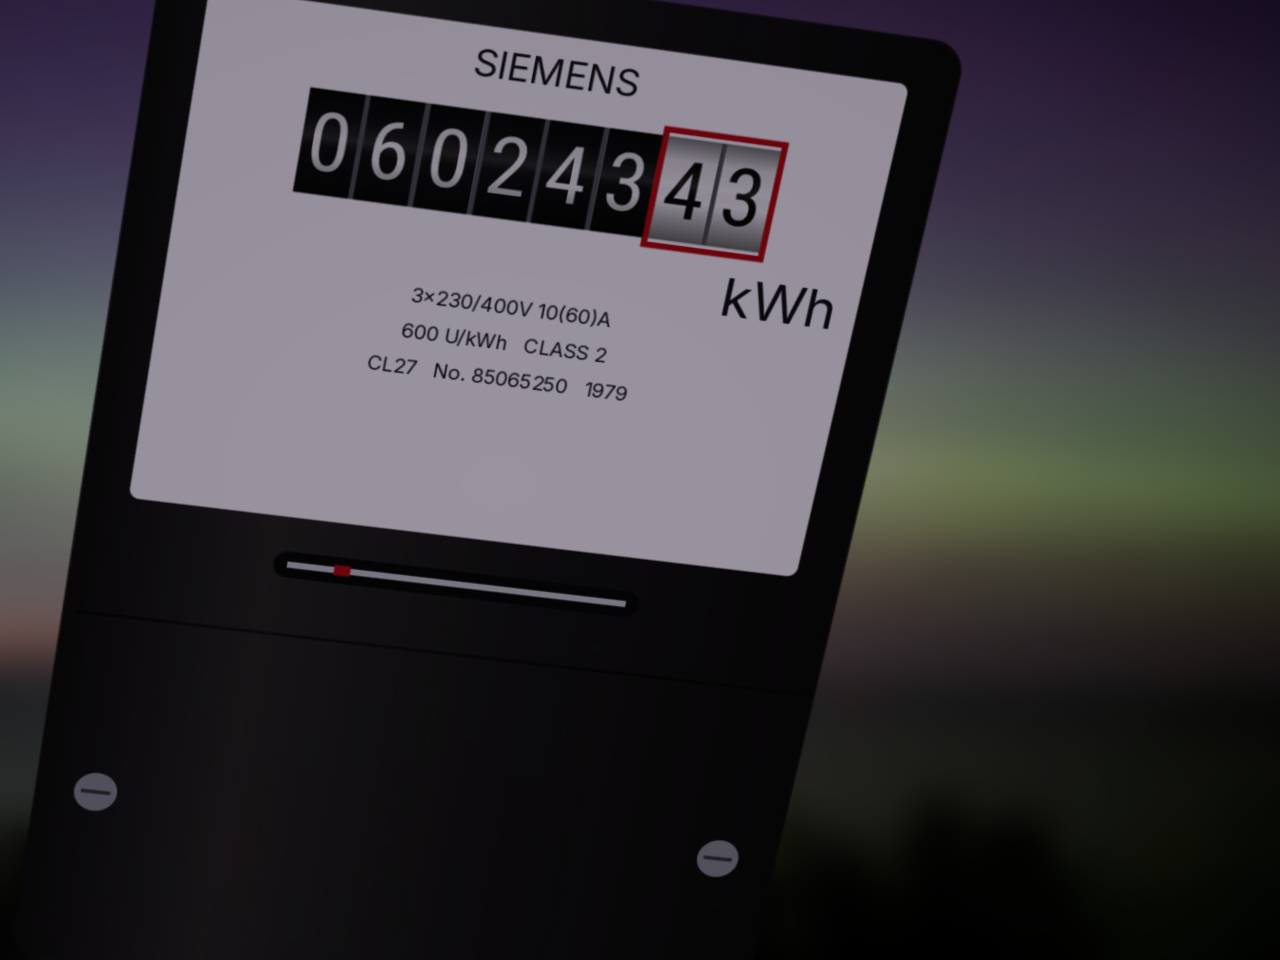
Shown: 60243.43 kWh
